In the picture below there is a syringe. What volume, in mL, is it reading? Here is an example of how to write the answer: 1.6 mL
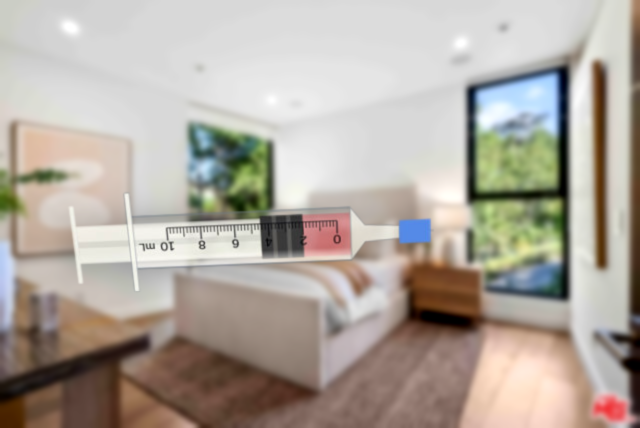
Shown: 2 mL
